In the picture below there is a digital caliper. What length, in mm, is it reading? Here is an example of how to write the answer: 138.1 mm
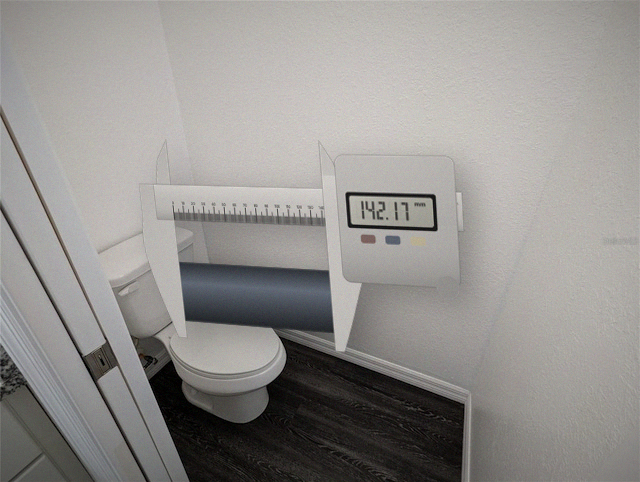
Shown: 142.17 mm
